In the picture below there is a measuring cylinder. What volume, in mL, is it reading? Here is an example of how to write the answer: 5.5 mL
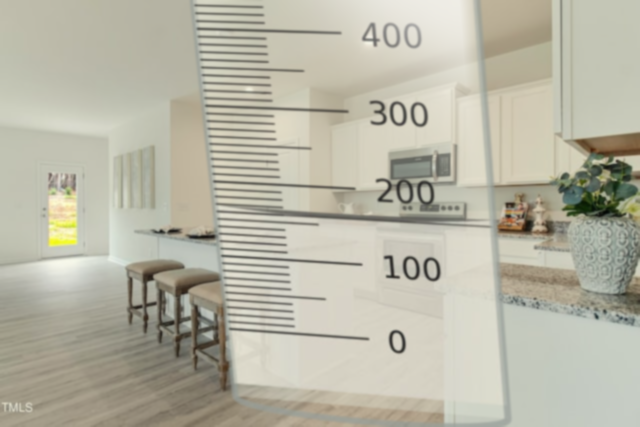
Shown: 160 mL
